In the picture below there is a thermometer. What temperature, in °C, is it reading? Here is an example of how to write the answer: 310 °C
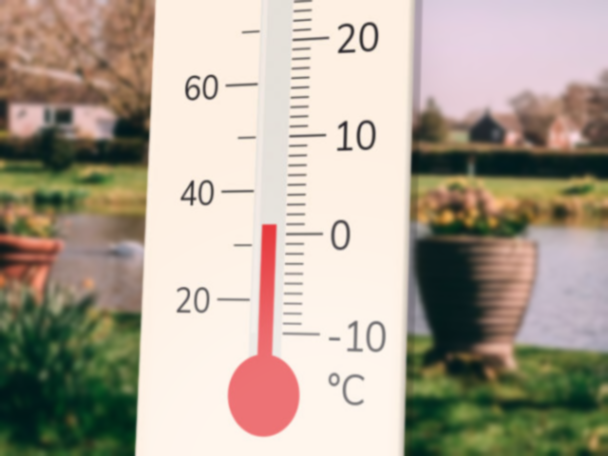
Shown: 1 °C
